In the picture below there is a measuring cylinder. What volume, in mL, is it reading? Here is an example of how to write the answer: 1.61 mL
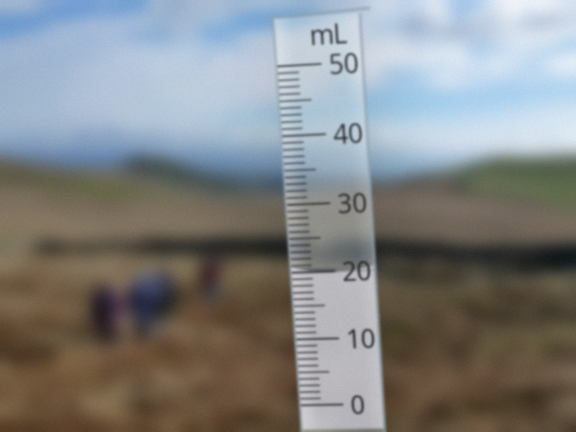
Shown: 20 mL
